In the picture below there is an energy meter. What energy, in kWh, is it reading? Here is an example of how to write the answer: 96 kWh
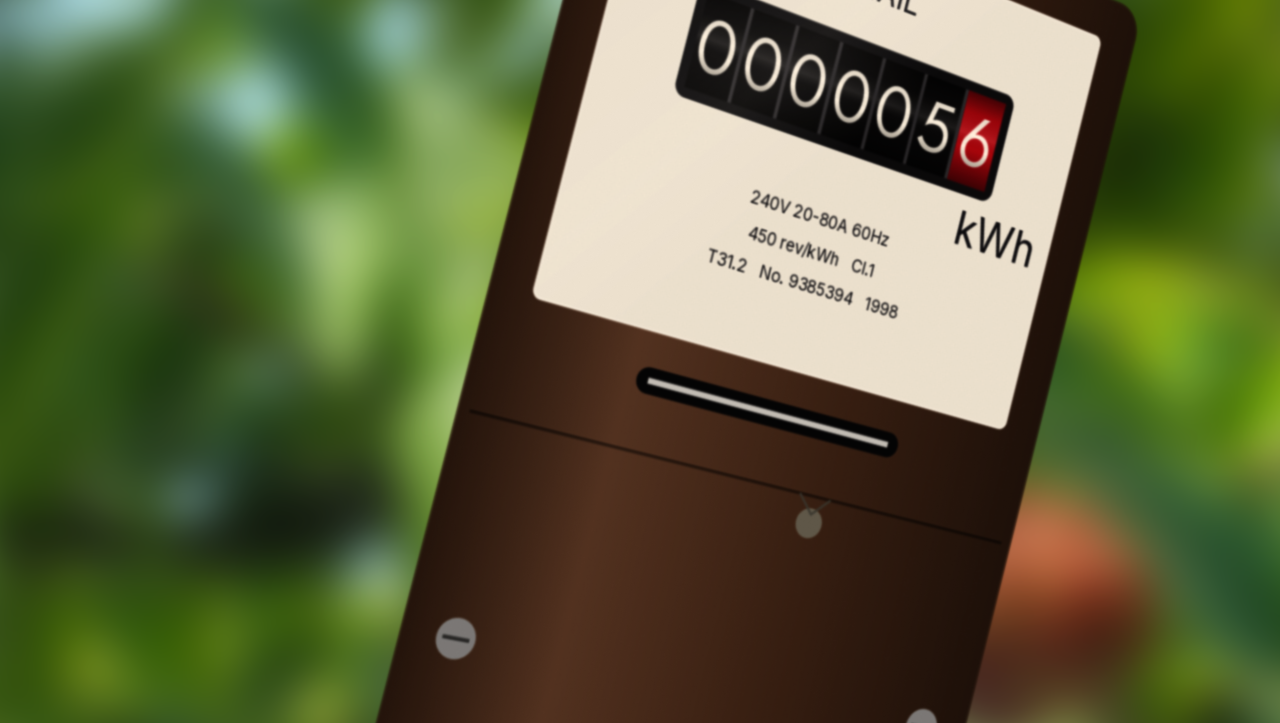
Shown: 5.6 kWh
